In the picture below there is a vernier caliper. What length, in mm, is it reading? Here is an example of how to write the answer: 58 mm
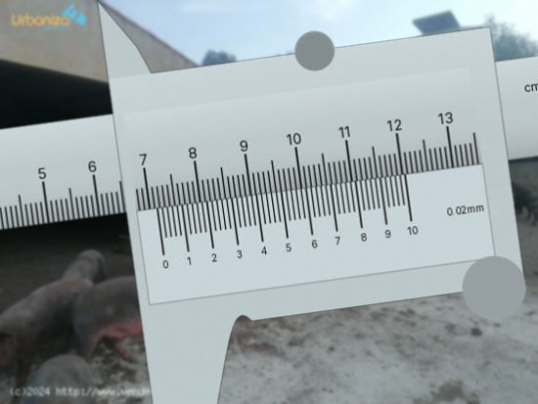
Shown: 71.5 mm
